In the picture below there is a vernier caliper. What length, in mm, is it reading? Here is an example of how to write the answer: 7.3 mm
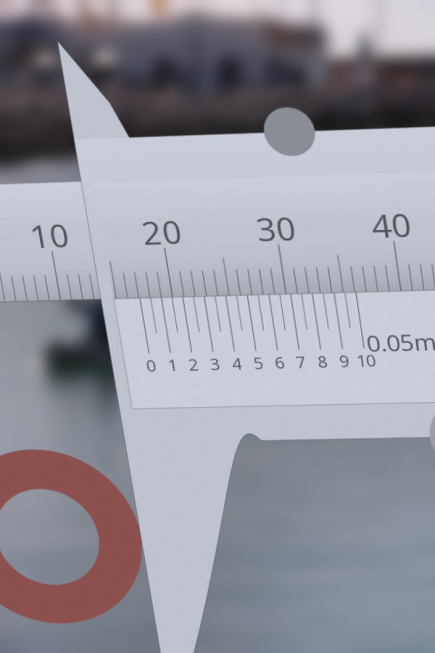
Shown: 17.1 mm
